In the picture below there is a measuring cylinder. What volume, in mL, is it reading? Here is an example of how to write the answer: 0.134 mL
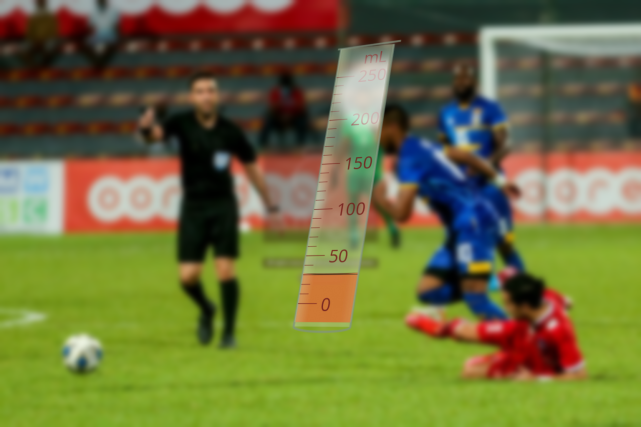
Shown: 30 mL
